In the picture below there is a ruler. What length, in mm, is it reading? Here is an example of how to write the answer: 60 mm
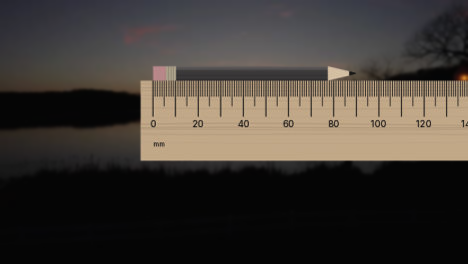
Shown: 90 mm
